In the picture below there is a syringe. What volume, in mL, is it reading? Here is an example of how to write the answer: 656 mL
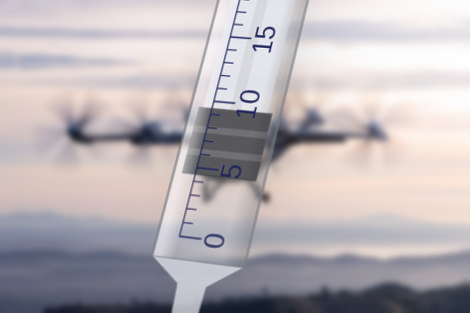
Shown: 4.5 mL
